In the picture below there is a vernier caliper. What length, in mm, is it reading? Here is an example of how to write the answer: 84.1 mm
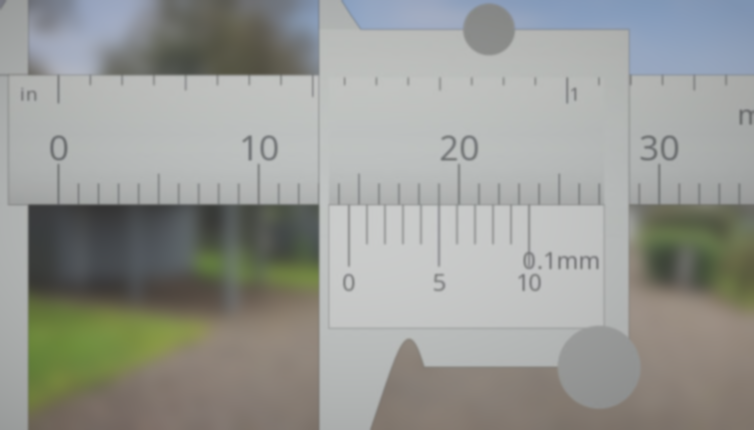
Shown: 14.5 mm
